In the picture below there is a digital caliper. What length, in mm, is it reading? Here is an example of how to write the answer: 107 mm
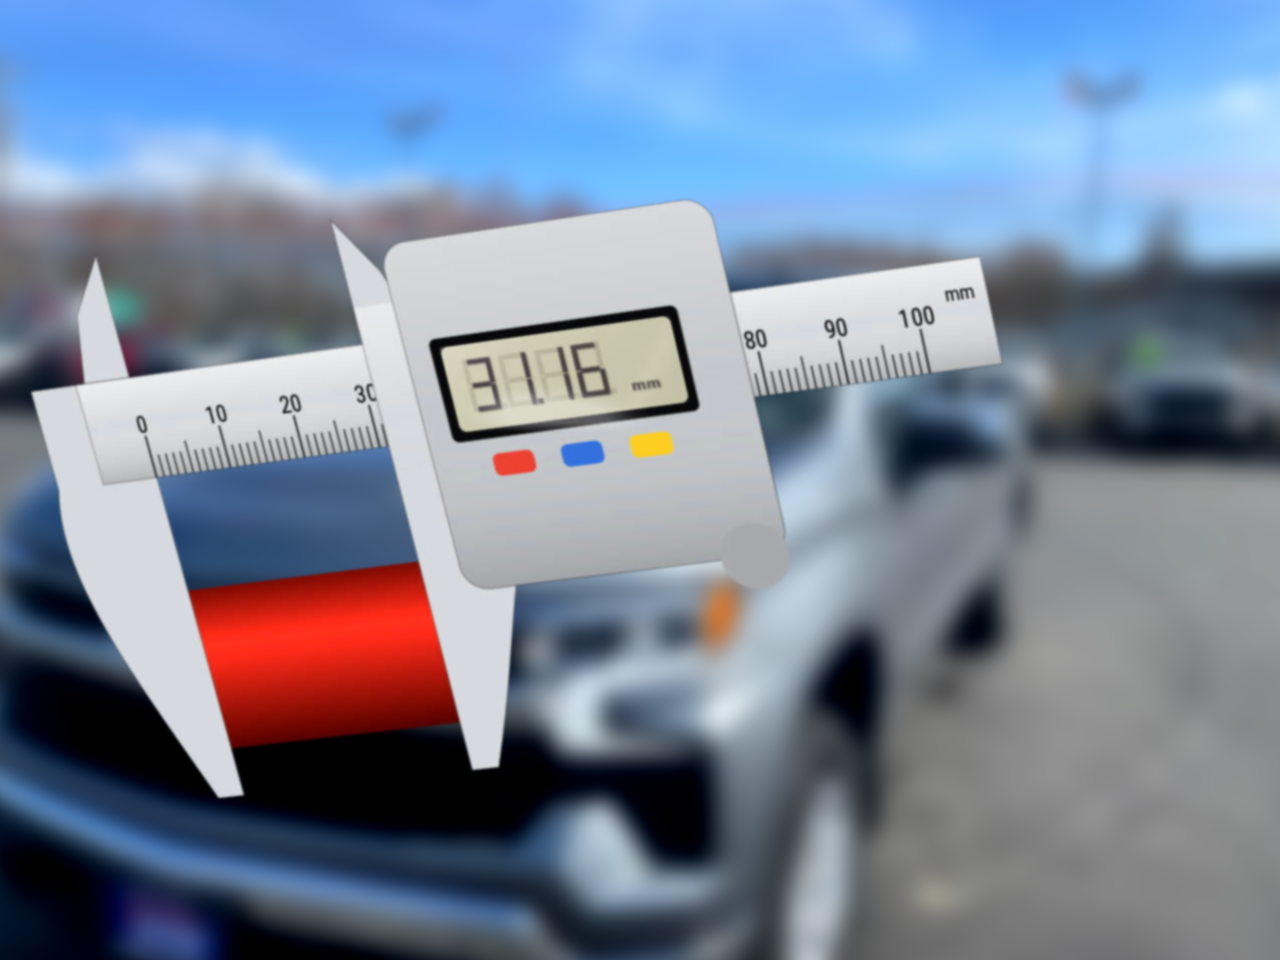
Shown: 31.16 mm
